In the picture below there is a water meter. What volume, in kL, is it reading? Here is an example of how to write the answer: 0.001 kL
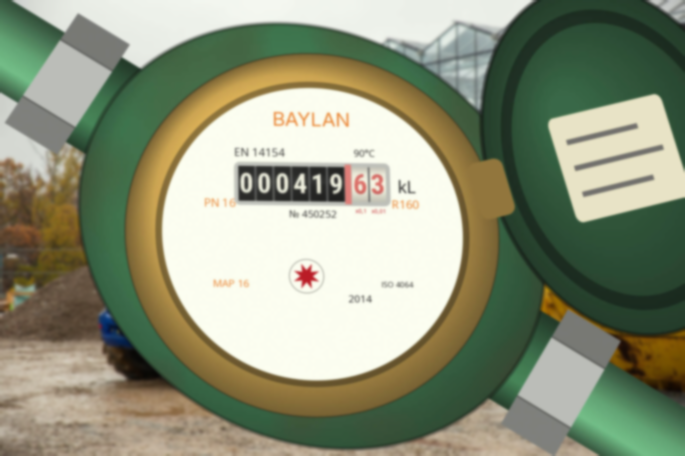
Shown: 419.63 kL
